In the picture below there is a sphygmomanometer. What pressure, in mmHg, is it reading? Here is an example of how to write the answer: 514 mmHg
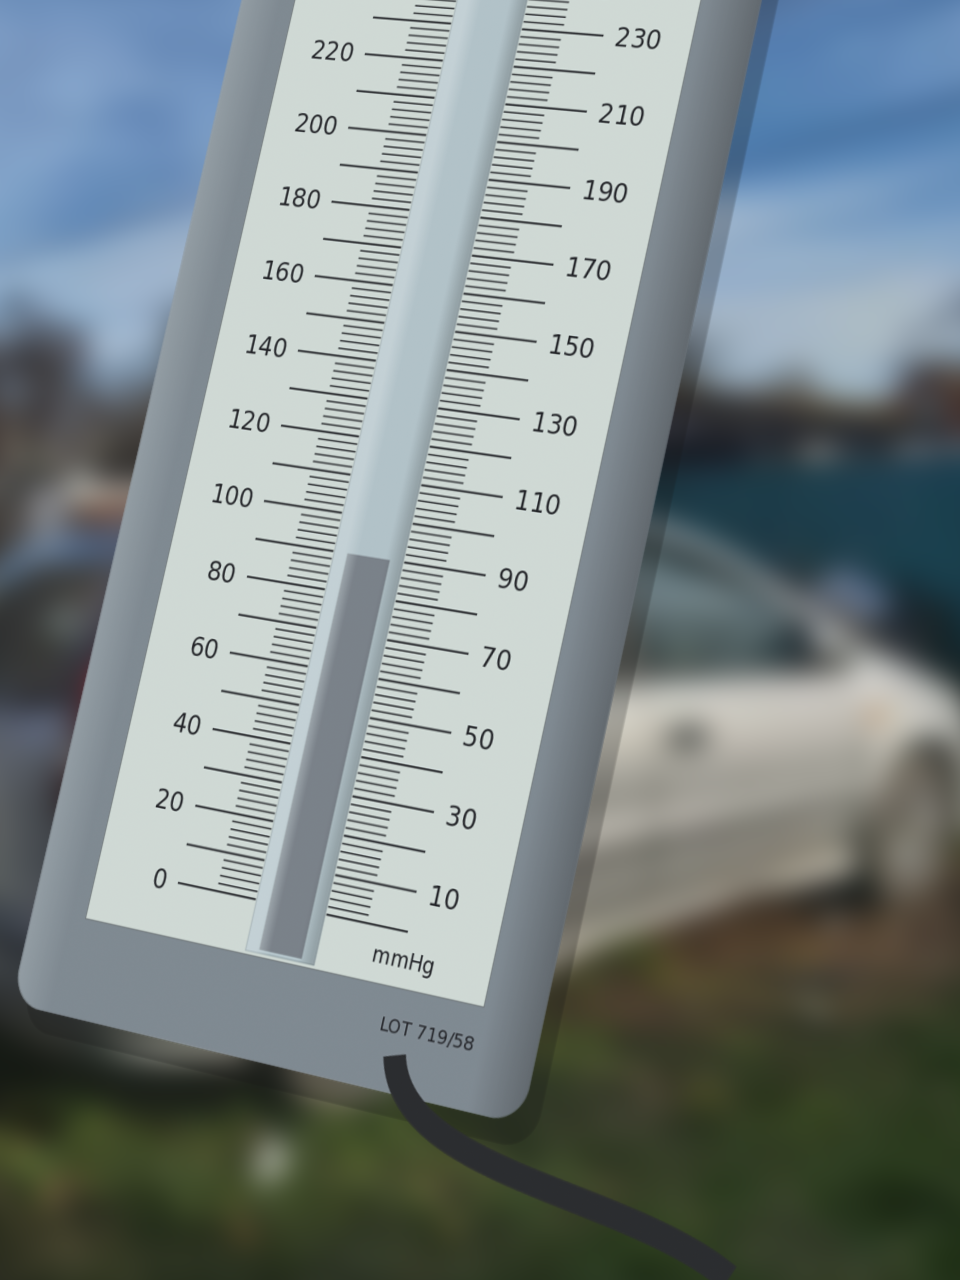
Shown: 90 mmHg
